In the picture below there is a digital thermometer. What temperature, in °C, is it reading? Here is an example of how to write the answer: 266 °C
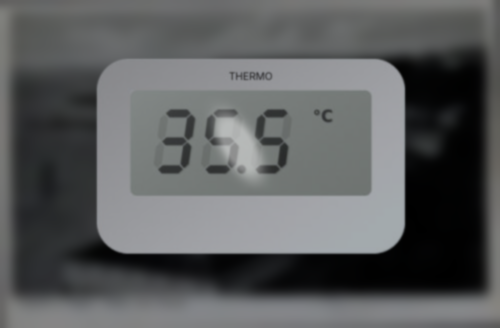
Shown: 35.5 °C
